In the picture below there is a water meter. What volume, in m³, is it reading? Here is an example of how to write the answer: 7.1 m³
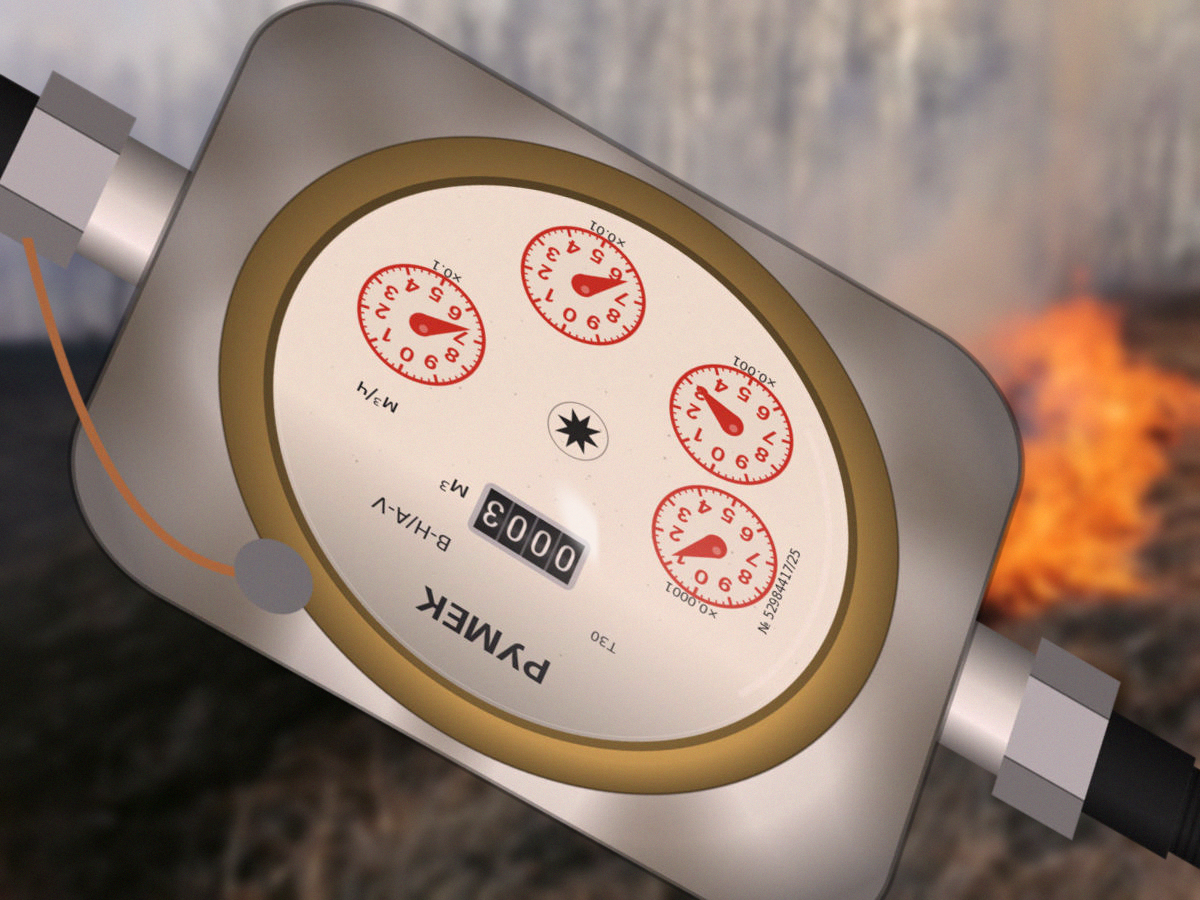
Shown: 3.6631 m³
